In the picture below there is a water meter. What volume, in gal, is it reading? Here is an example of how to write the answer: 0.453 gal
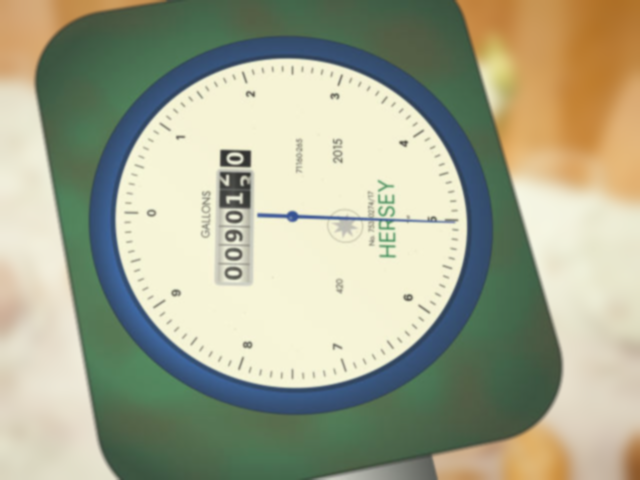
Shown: 90125.0 gal
